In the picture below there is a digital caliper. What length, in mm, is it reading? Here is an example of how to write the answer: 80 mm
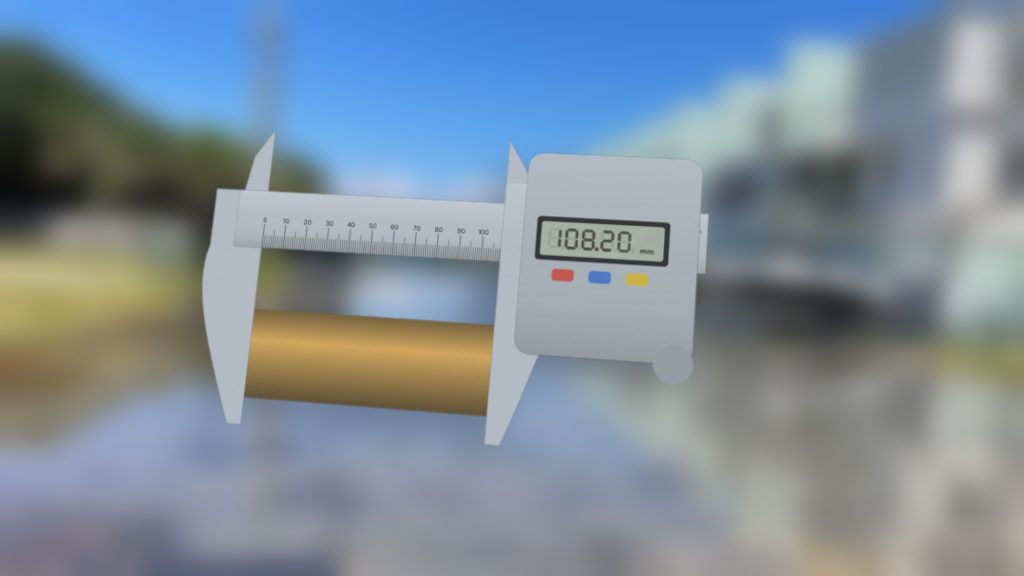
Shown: 108.20 mm
